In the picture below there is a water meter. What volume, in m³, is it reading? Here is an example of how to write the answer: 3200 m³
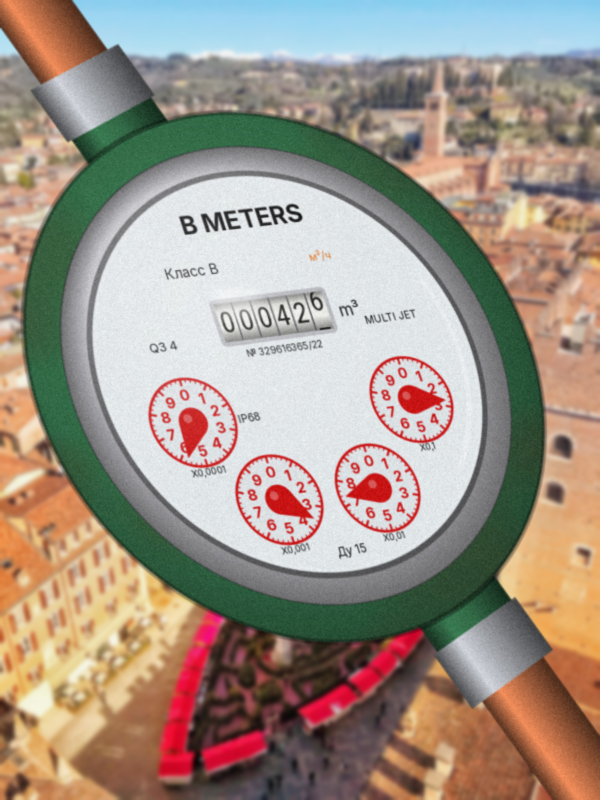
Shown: 426.2735 m³
